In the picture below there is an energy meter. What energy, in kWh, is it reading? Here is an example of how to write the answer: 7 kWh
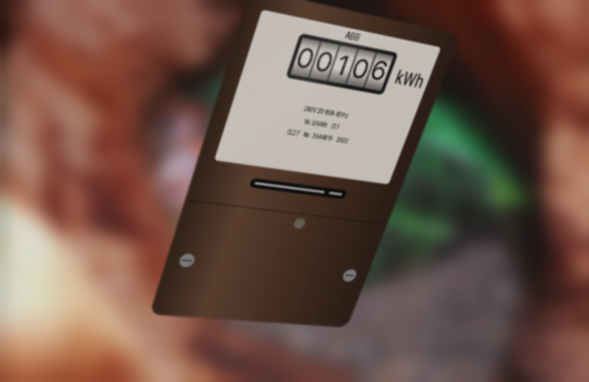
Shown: 106 kWh
